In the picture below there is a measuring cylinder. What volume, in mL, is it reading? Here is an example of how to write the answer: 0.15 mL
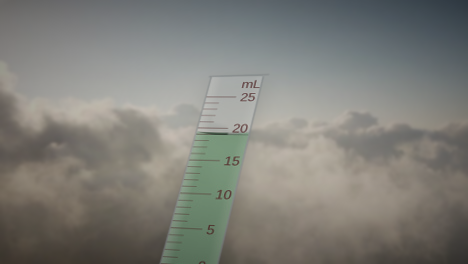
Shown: 19 mL
